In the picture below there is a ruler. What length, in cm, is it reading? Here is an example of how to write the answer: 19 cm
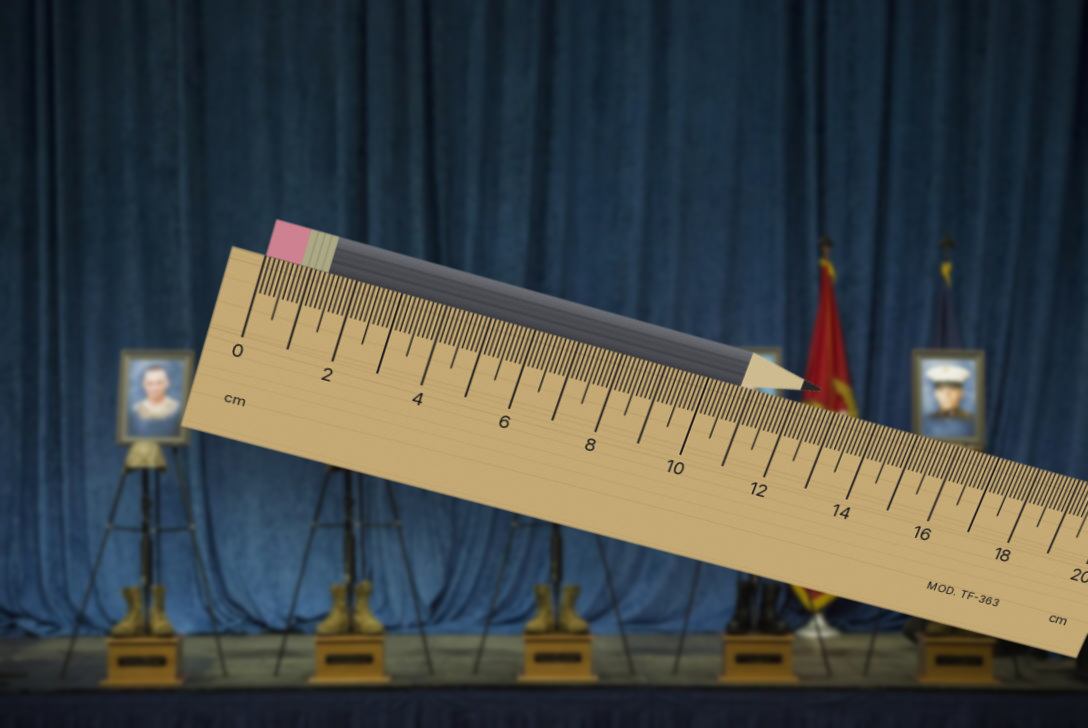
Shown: 12.5 cm
